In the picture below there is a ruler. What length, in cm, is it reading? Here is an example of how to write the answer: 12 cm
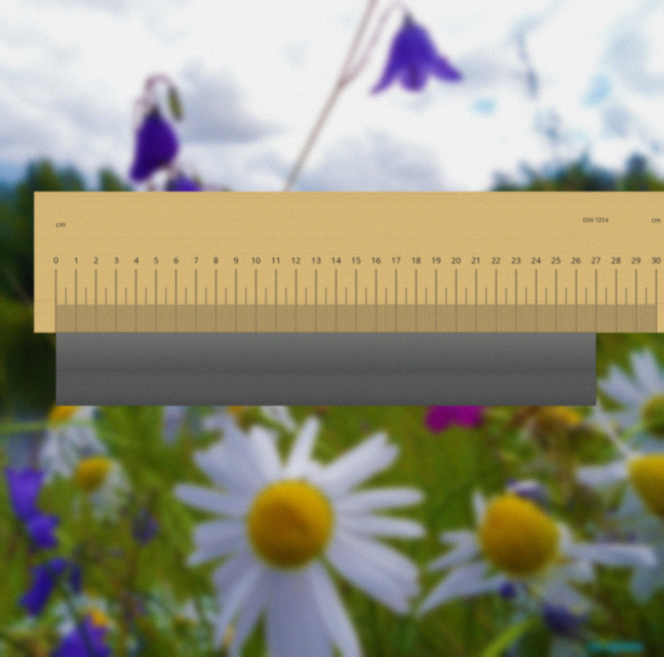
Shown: 27 cm
